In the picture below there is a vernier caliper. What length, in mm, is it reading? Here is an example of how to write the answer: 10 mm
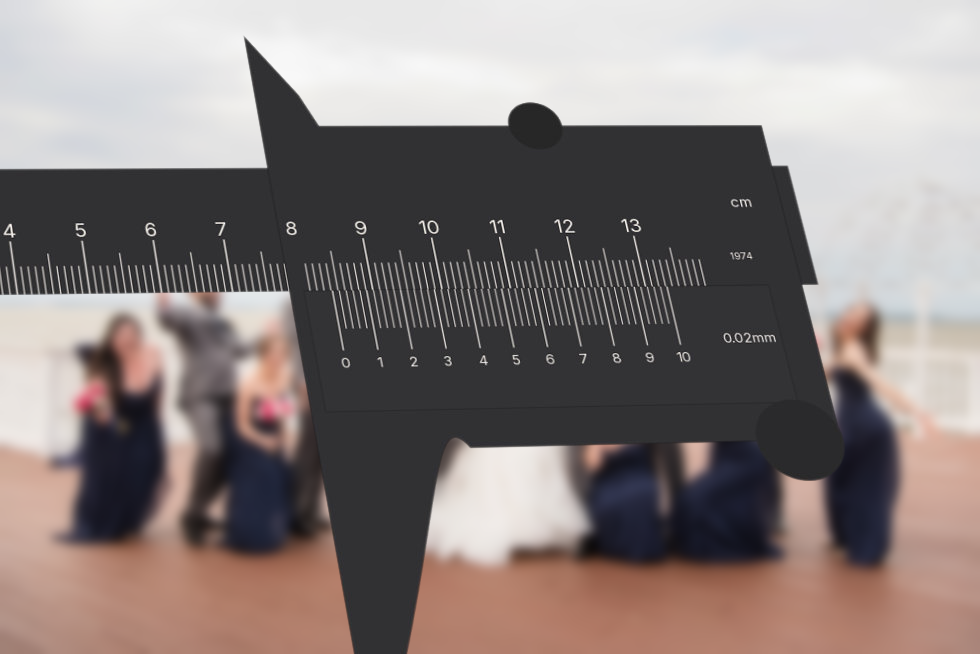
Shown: 84.2 mm
